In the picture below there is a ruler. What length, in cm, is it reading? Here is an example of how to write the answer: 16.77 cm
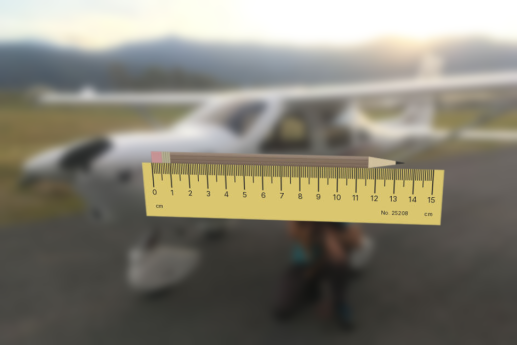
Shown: 13.5 cm
